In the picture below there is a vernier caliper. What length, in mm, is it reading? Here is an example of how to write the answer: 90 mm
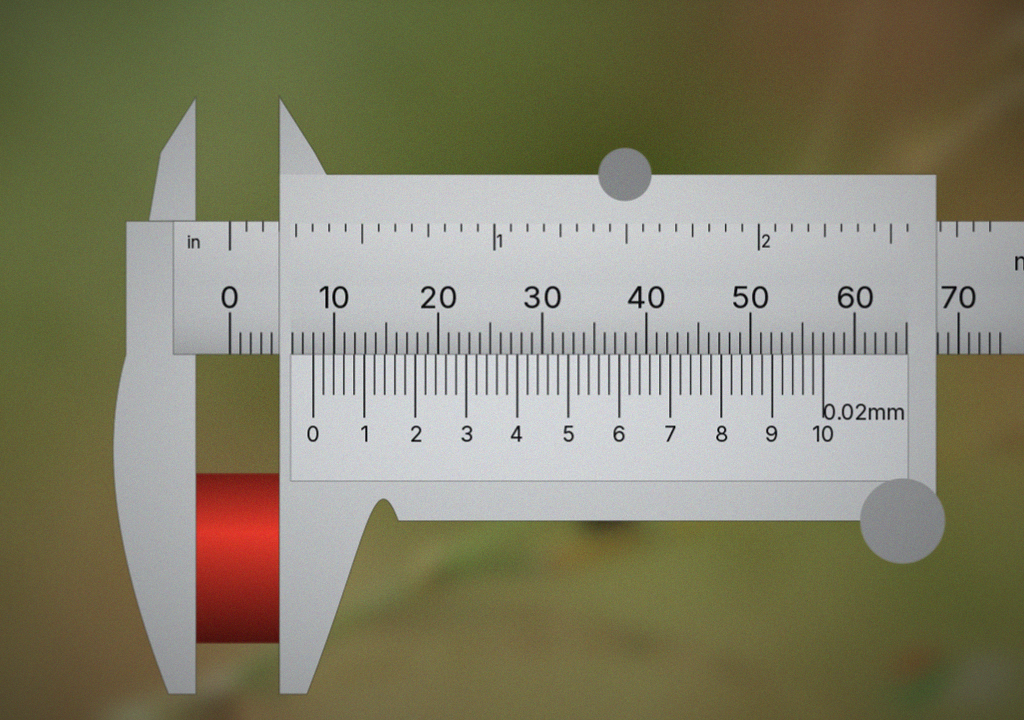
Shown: 8.0 mm
